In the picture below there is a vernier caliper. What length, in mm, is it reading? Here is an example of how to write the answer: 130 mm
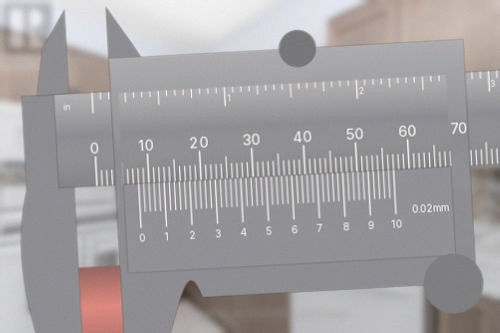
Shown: 8.0 mm
